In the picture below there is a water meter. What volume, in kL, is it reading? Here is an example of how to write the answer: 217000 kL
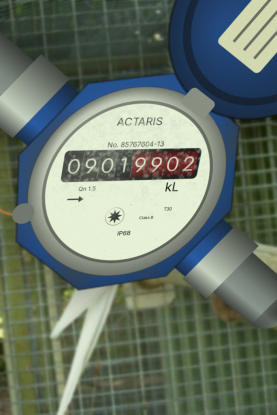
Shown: 901.9902 kL
